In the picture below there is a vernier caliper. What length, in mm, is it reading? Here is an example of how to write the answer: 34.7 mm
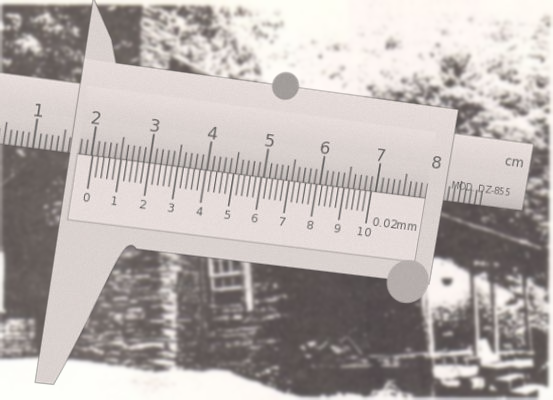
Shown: 20.2 mm
